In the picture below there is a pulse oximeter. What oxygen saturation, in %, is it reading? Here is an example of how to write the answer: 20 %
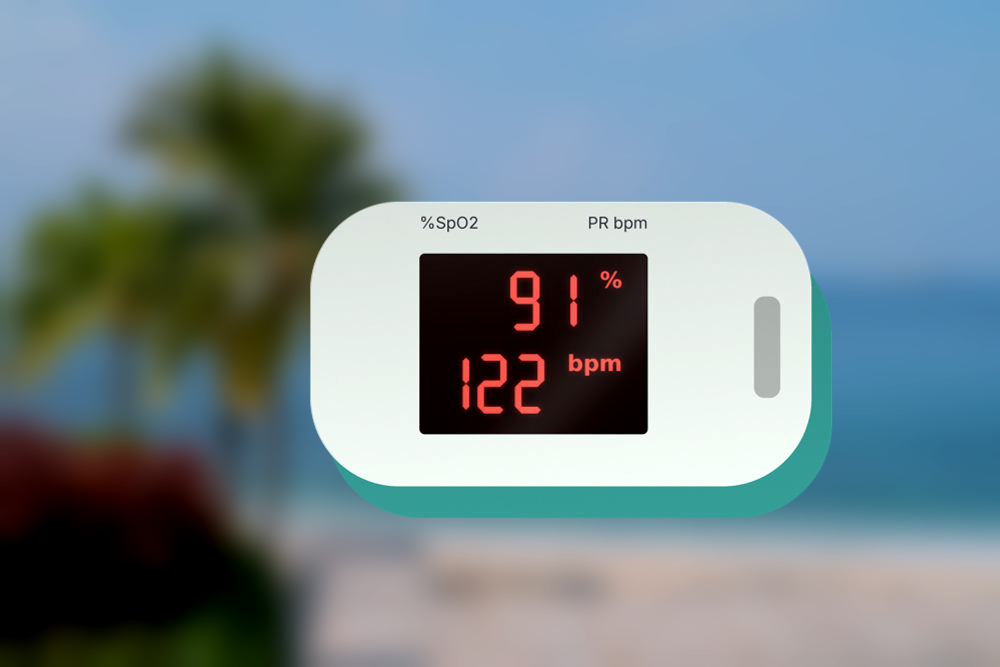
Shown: 91 %
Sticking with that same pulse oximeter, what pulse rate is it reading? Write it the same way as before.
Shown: 122 bpm
